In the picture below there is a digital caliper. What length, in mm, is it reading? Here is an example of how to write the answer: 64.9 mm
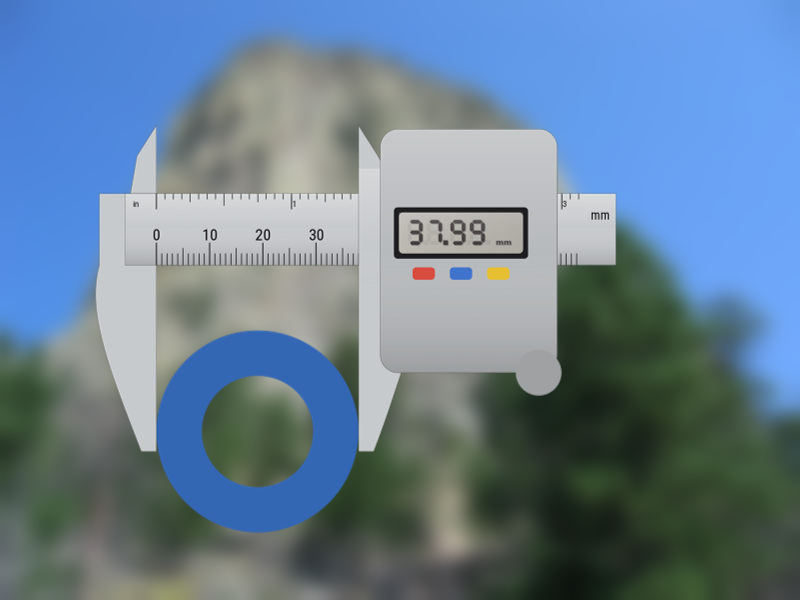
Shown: 37.99 mm
